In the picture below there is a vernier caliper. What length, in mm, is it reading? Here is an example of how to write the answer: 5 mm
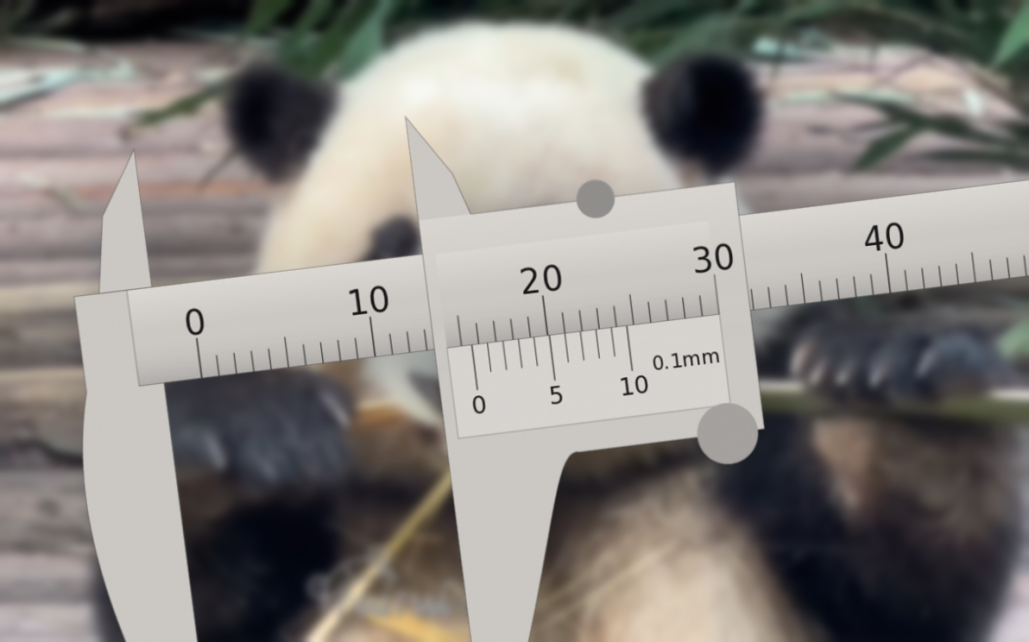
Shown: 15.6 mm
